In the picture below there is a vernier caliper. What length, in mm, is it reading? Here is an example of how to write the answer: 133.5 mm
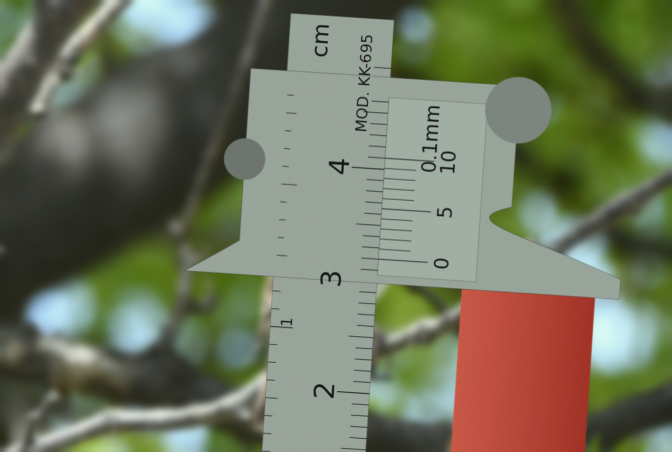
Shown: 32.0 mm
